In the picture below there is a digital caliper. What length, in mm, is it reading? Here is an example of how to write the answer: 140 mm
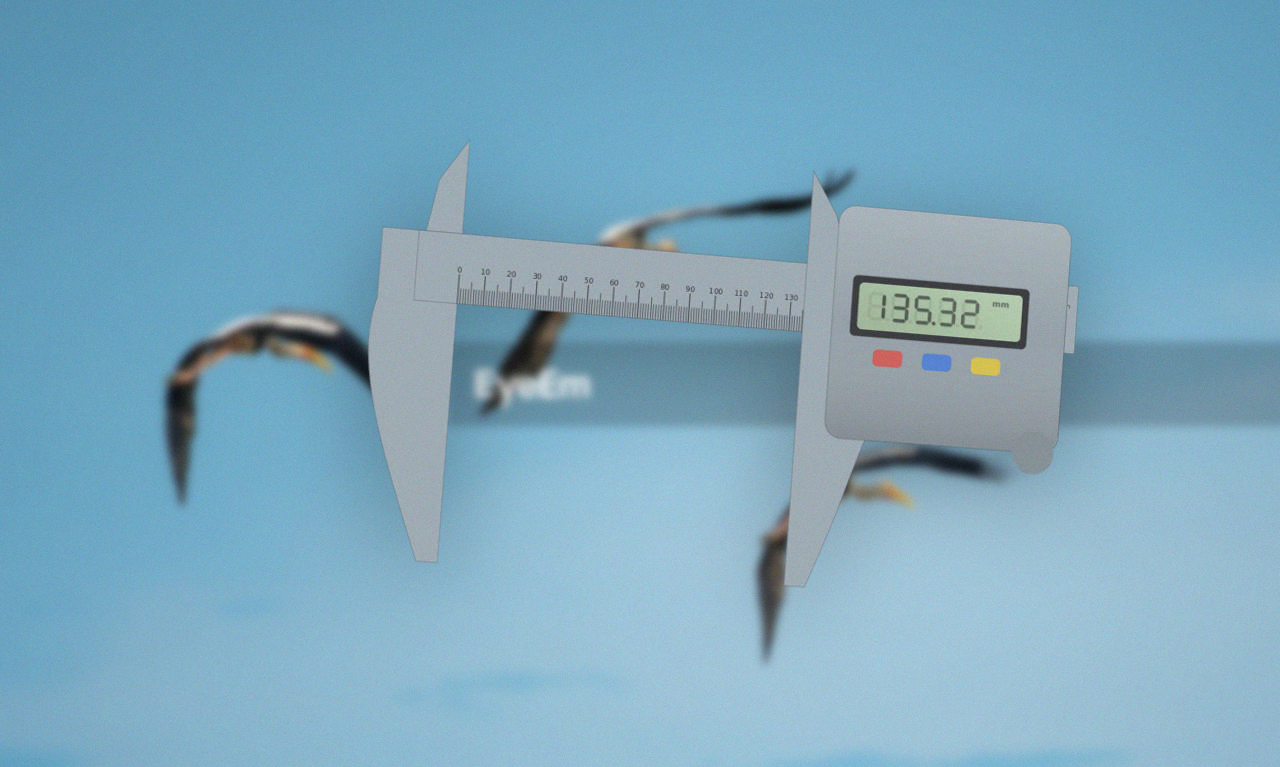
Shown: 135.32 mm
